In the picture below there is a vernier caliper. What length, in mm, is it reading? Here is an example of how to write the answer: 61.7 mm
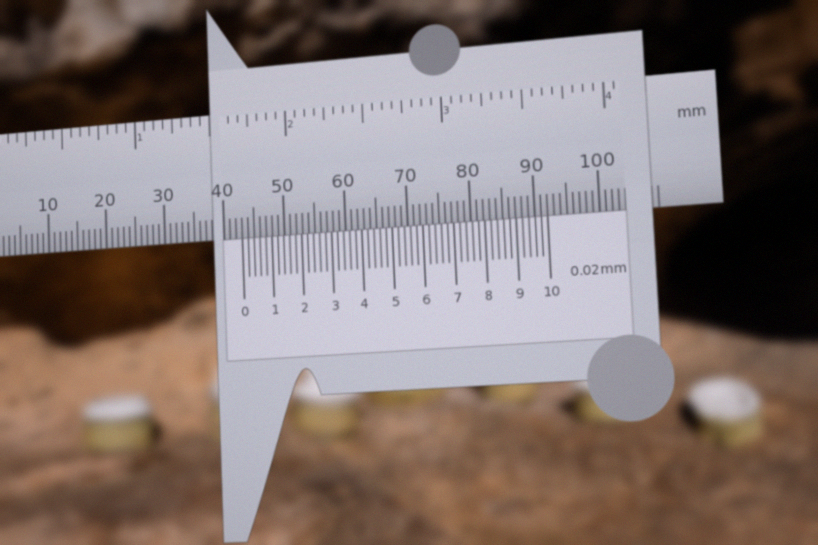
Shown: 43.0 mm
